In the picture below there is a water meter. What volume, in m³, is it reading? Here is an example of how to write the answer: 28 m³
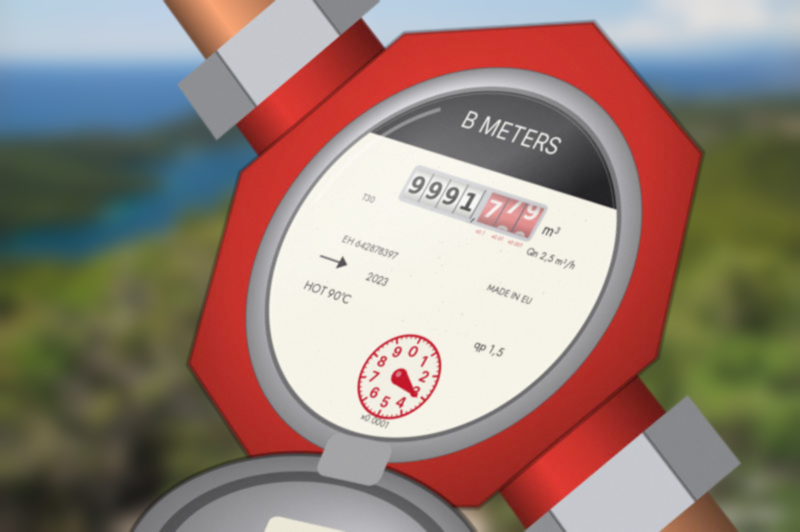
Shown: 9991.7793 m³
